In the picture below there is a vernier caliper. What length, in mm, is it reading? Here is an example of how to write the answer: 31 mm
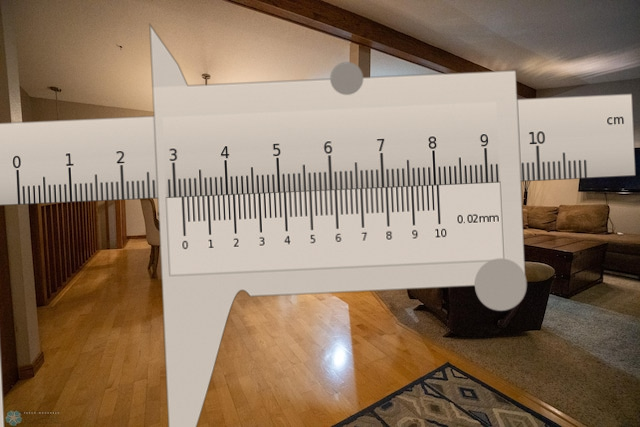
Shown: 31.5 mm
